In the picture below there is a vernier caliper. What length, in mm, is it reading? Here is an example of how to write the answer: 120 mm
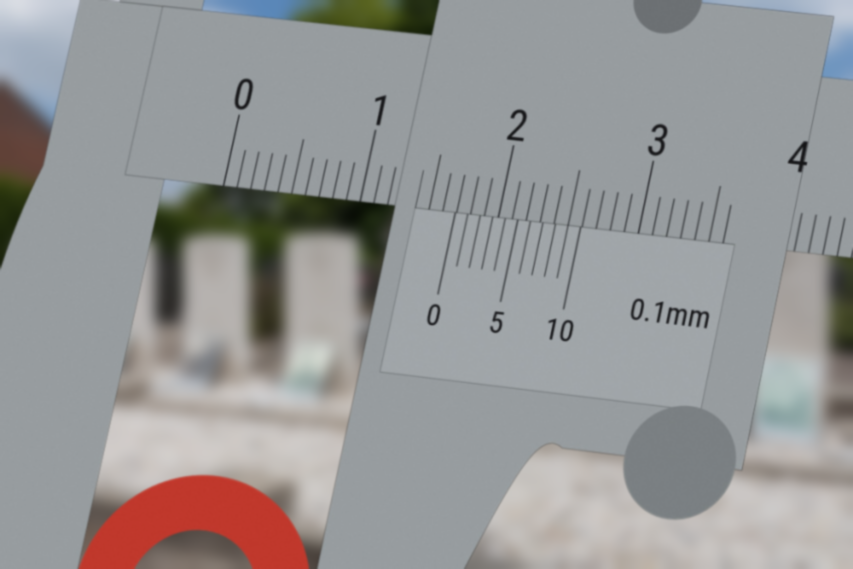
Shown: 16.9 mm
